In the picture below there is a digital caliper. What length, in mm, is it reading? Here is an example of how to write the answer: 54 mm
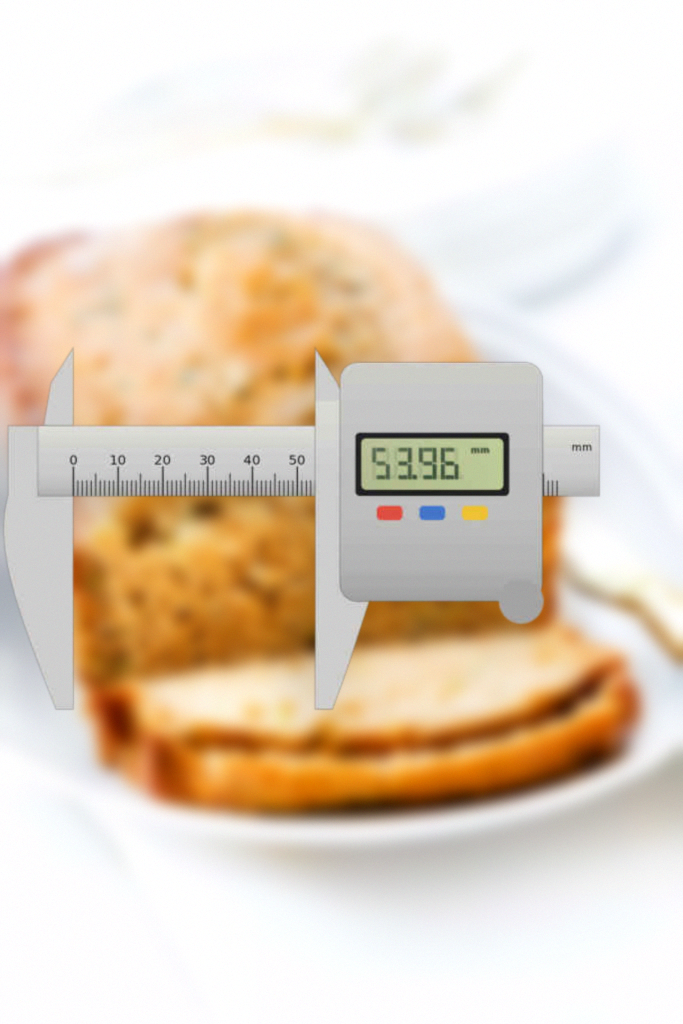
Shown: 53.96 mm
